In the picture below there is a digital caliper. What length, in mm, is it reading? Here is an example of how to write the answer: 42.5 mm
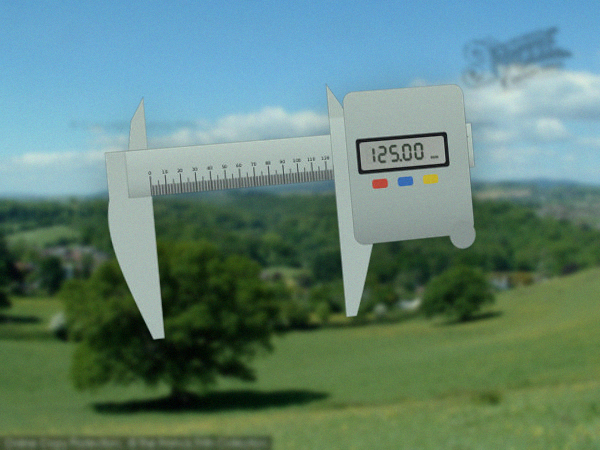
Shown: 125.00 mm
